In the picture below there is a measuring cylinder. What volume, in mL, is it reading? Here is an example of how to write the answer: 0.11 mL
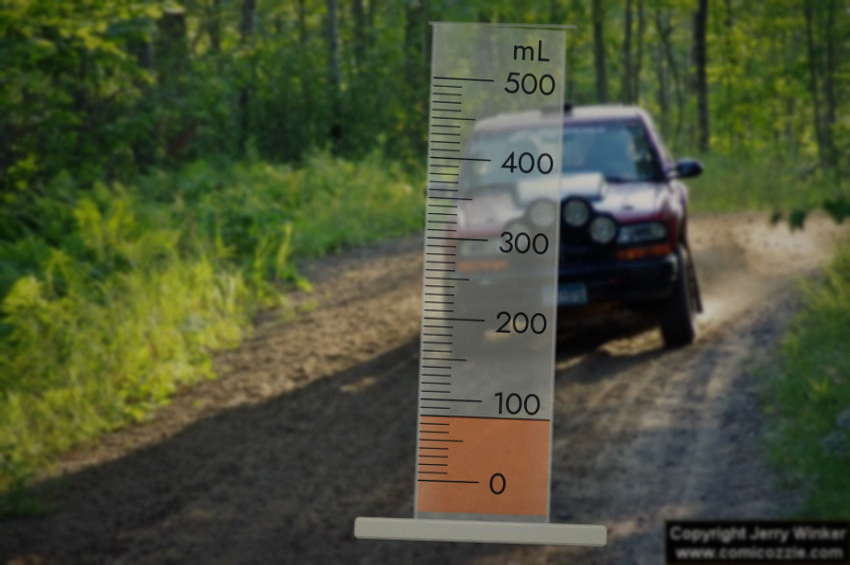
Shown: 80 mL
